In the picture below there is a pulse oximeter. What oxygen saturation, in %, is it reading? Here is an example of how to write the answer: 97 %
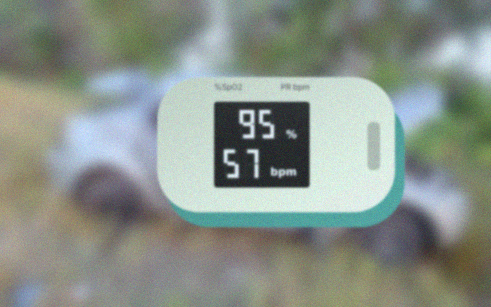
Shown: 95 %
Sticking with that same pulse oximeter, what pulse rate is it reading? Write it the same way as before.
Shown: 57 bpm
